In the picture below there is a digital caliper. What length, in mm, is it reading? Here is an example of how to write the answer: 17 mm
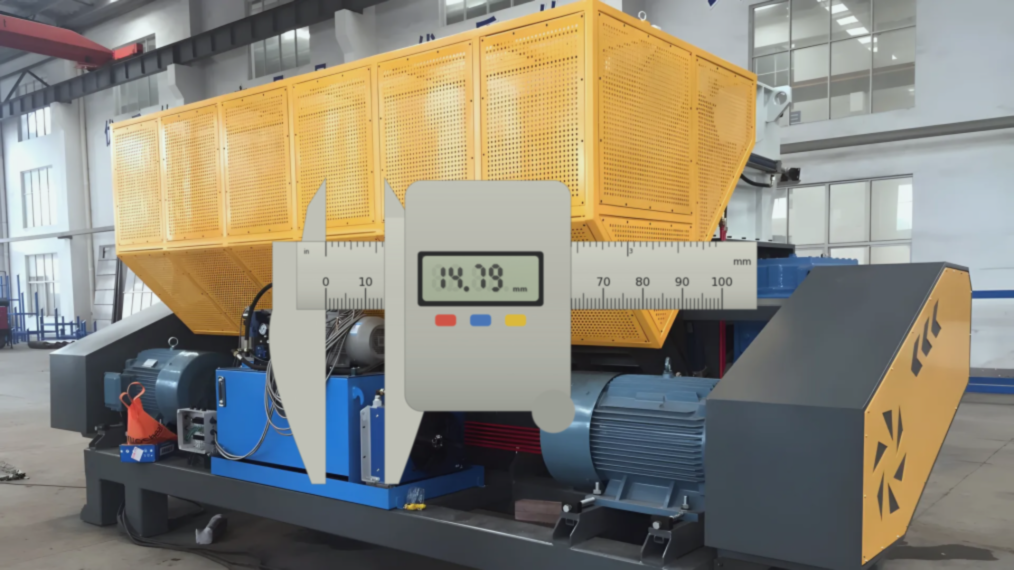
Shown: 14.79 mm
